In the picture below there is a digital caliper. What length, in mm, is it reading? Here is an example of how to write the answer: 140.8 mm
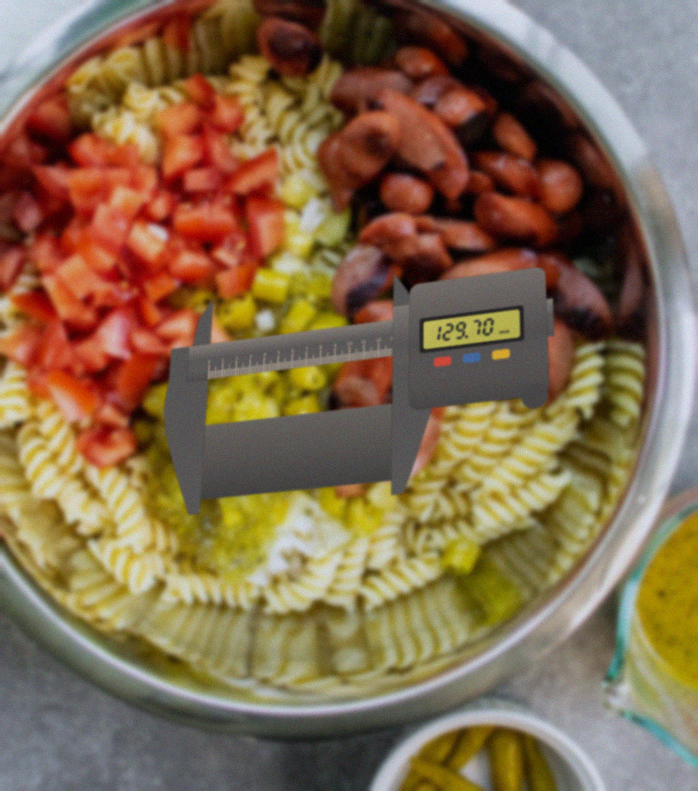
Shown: 129.70 mm
